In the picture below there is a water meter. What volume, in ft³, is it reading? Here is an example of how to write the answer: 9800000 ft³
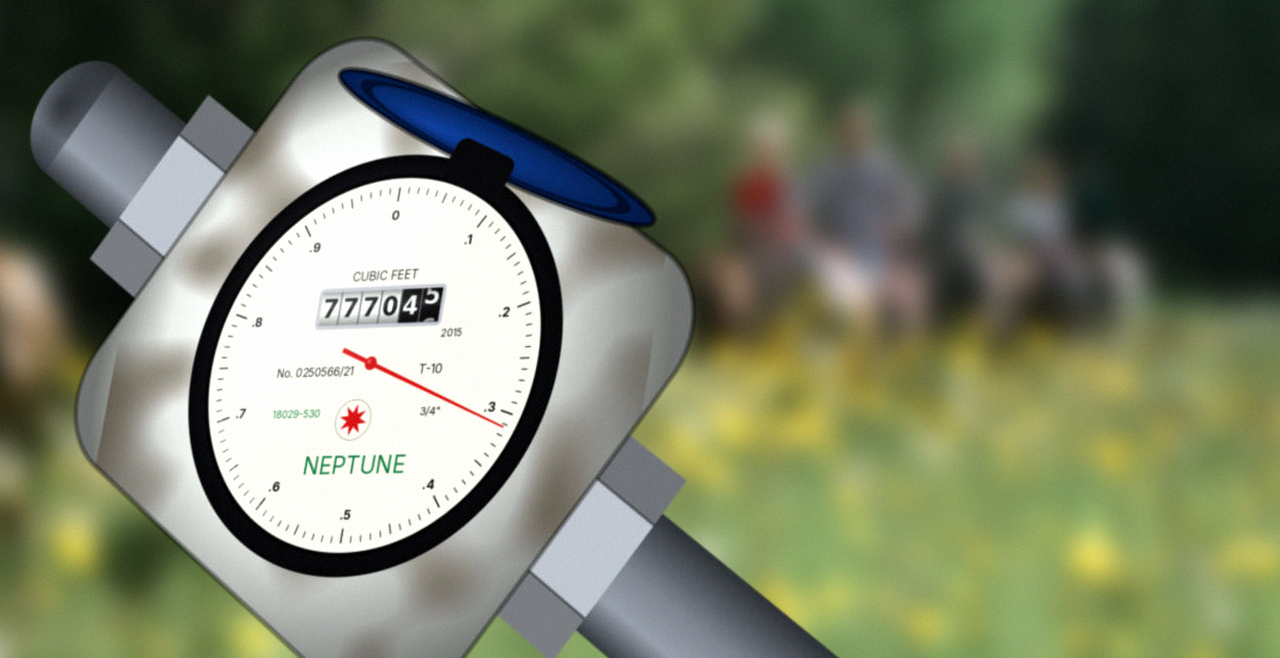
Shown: 777045.31 ft³
